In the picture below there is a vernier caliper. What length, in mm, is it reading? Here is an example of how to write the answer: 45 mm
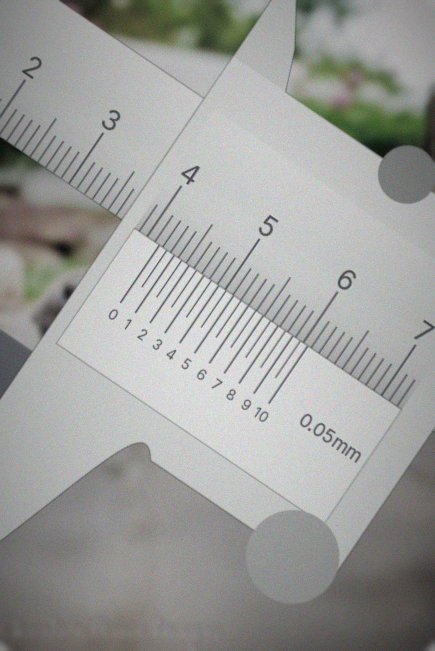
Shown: 41.6 mm
